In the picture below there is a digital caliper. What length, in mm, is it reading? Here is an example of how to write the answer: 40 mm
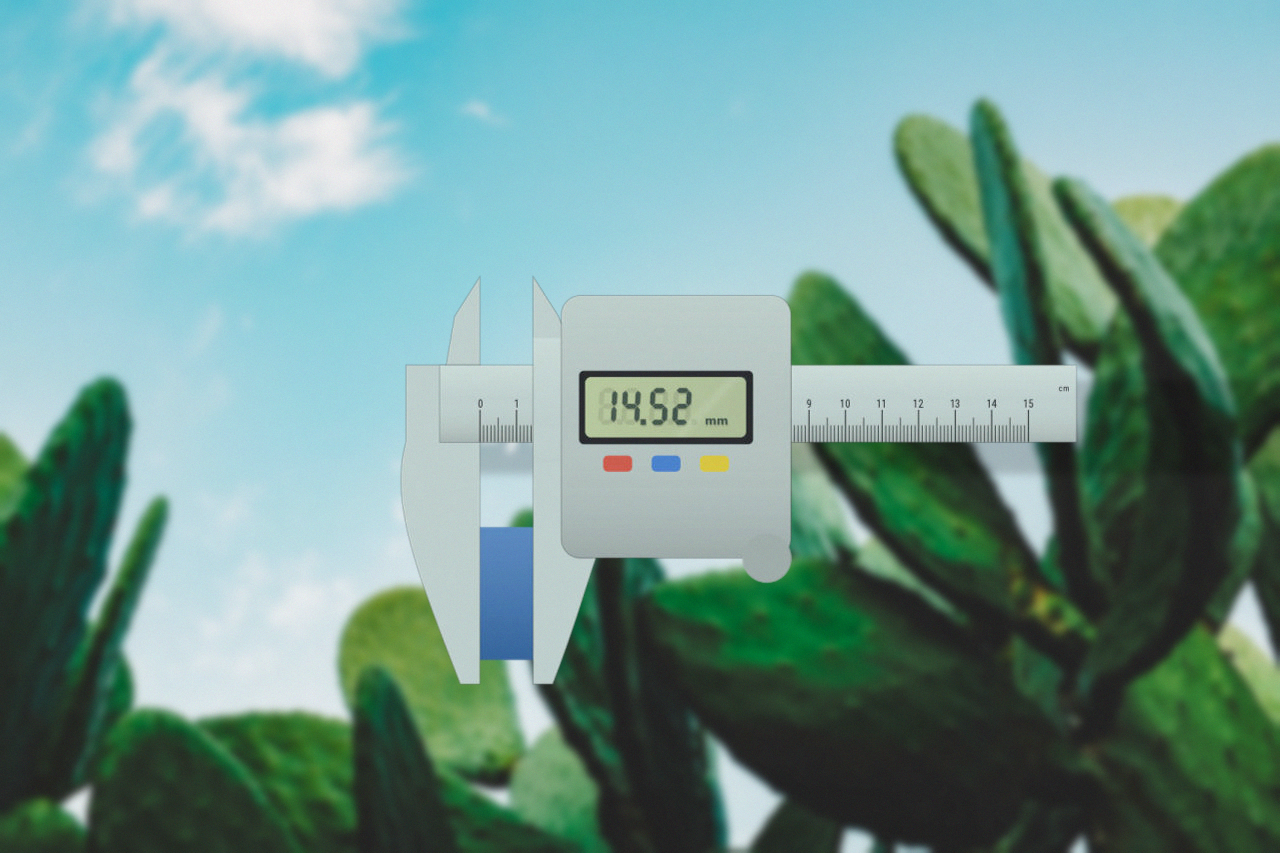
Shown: 14.52 mm
